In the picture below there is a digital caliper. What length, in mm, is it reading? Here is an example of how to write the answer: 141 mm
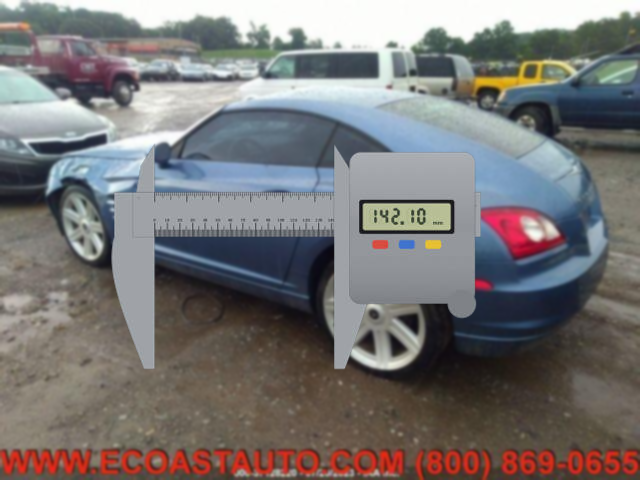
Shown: 142.10 mm
